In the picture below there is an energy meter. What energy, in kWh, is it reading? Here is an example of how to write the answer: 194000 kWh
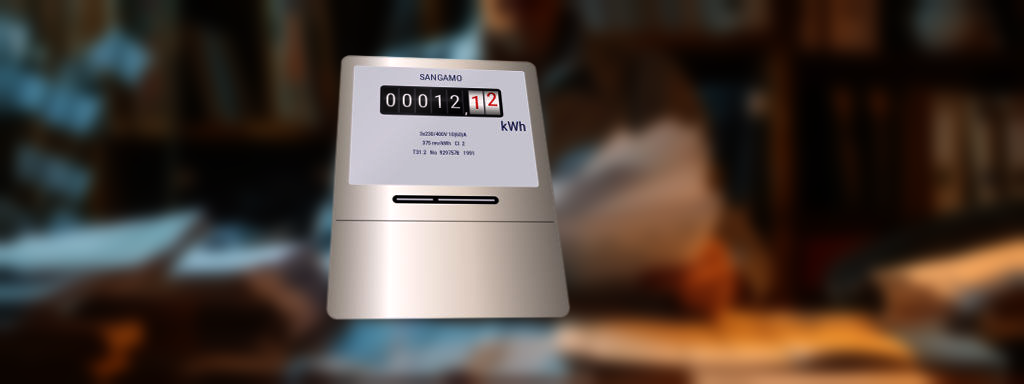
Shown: 12.12 kWh
